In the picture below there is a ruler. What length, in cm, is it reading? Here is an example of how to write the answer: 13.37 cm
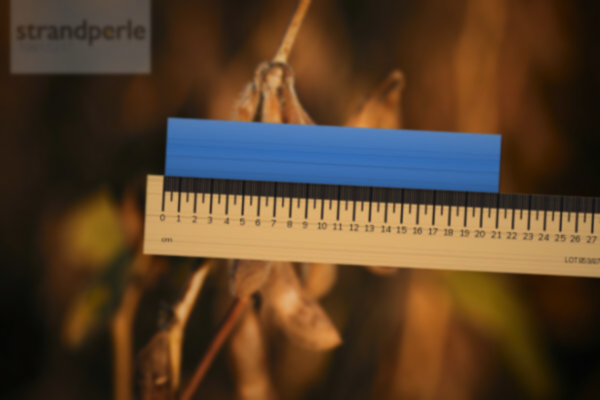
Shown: 21 cm
